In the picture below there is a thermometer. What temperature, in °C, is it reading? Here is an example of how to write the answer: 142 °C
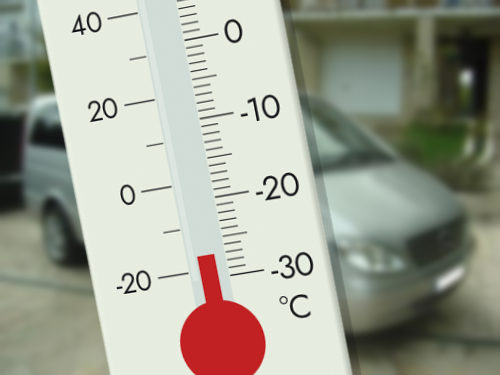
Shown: -27 °C
